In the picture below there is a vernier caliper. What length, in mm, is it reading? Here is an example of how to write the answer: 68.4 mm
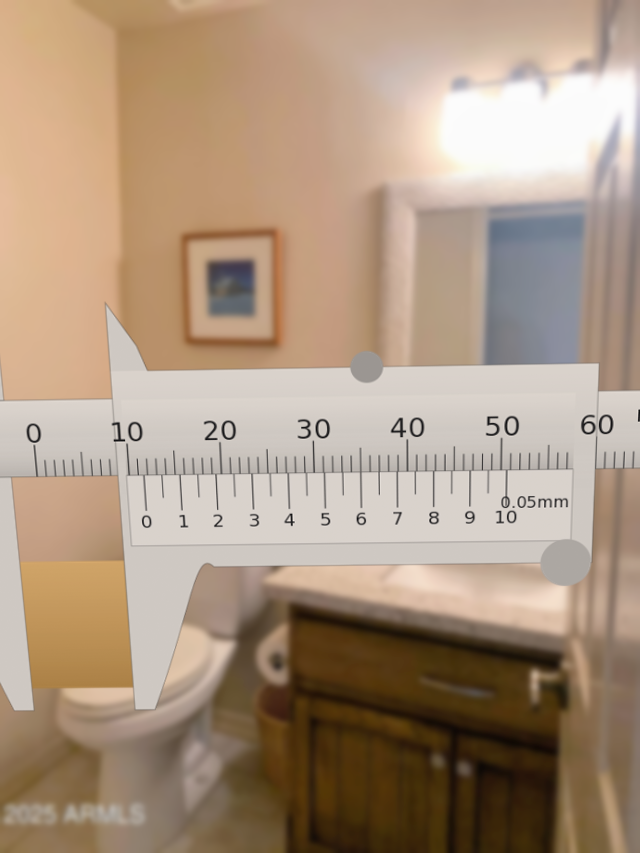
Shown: 11.6 mm
